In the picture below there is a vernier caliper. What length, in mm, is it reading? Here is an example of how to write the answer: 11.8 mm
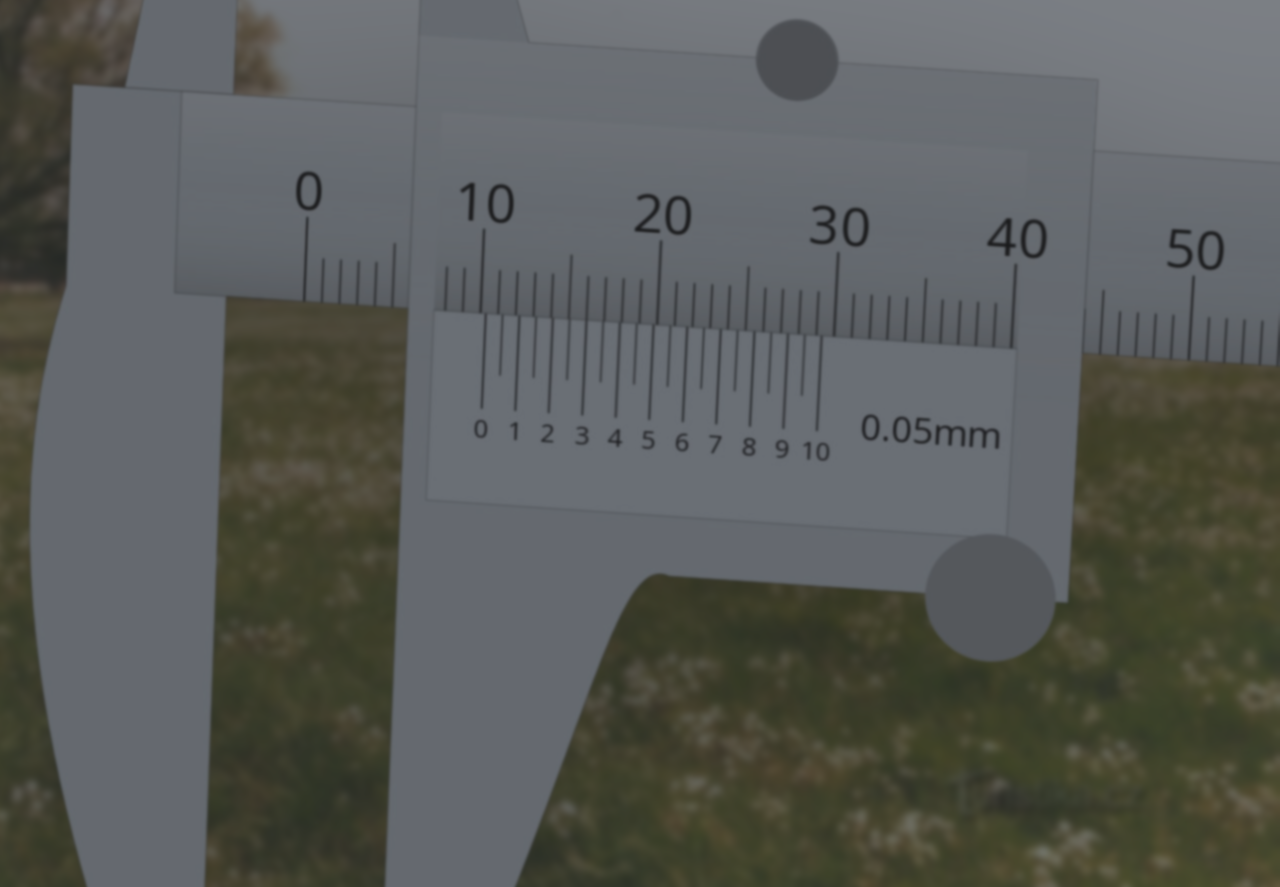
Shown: 10.3 mm
